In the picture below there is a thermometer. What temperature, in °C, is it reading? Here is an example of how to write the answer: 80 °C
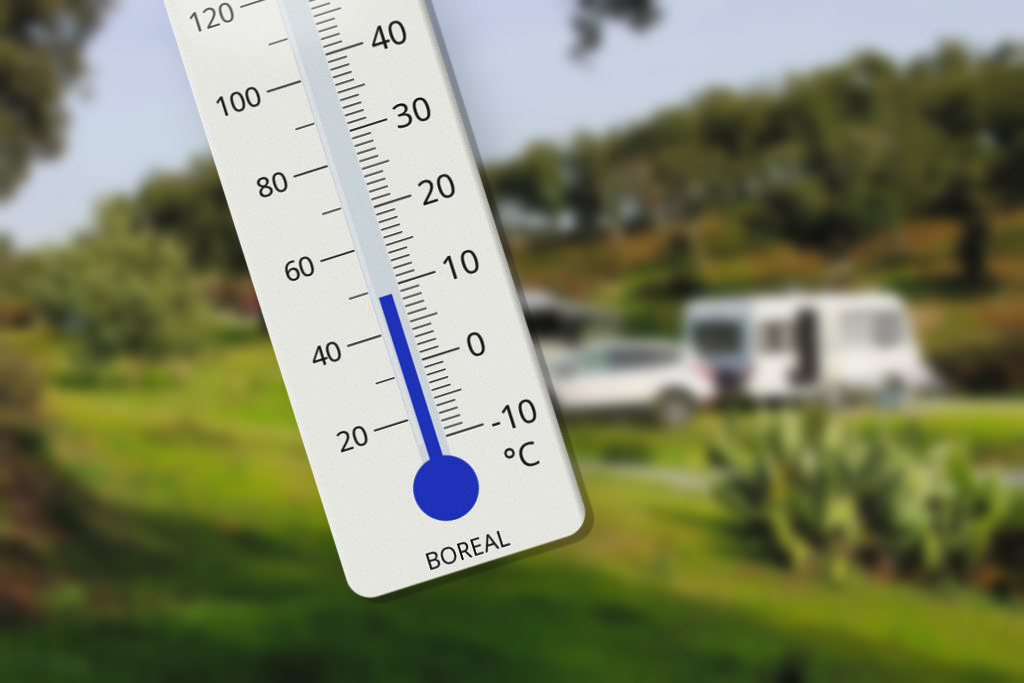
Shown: 9 °C
